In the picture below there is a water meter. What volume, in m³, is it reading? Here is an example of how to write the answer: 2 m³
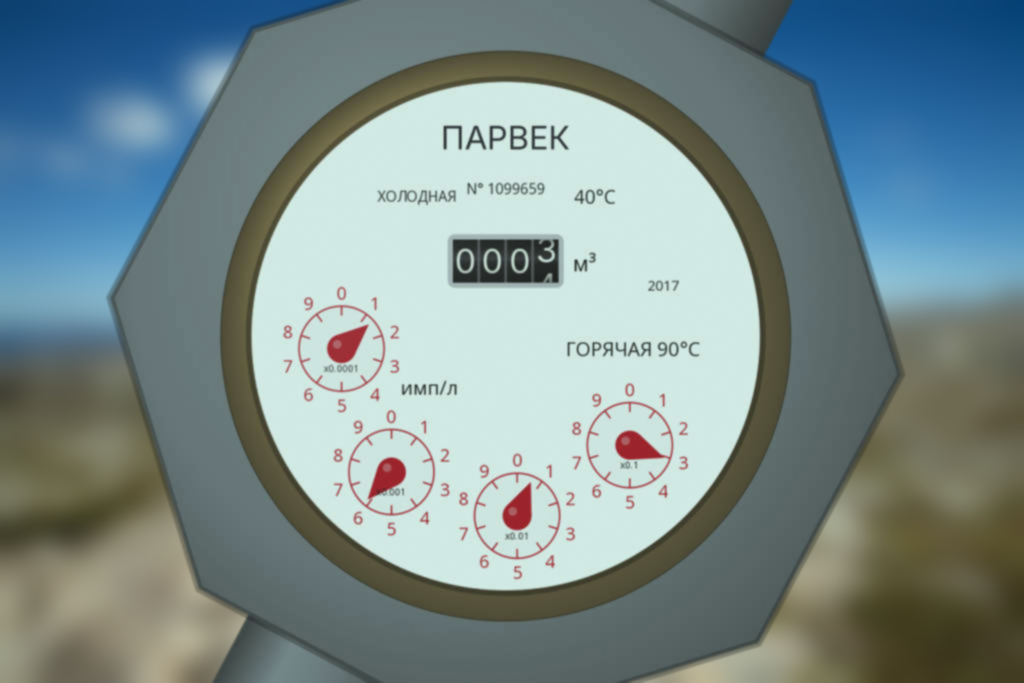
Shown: 3.3061 m³
